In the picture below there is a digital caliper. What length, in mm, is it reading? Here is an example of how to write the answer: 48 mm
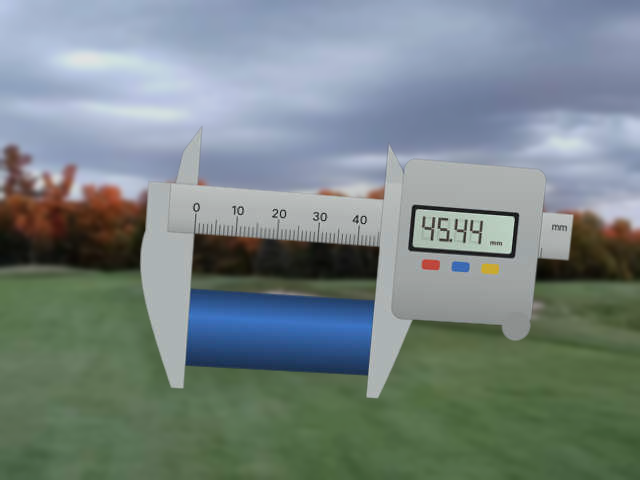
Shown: 45.44 mm
